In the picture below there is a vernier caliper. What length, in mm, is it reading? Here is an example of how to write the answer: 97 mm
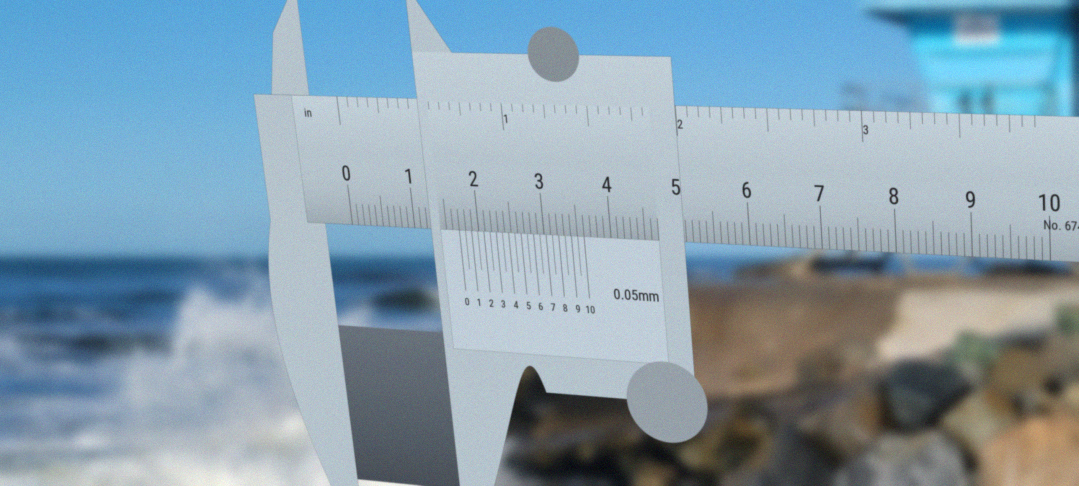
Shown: 17.0 mm
